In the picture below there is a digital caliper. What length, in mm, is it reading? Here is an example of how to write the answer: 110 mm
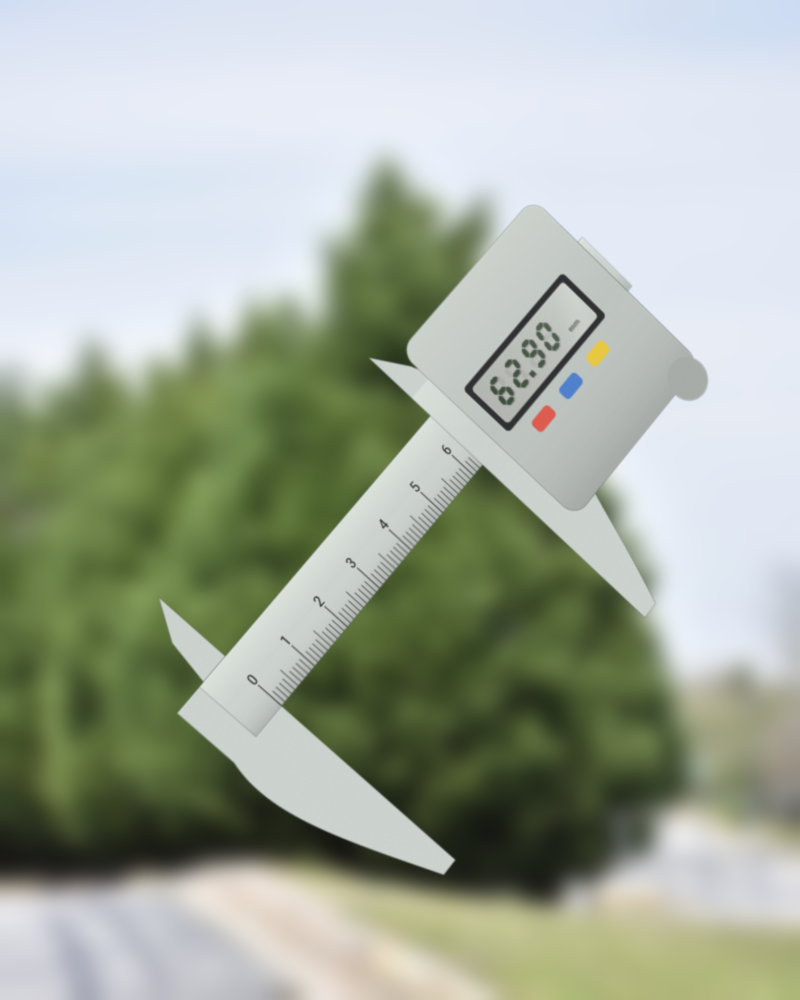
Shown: 62.90 mm
